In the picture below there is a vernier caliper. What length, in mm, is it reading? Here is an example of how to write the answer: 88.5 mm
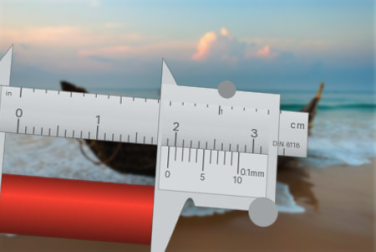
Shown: 19.2 mm
